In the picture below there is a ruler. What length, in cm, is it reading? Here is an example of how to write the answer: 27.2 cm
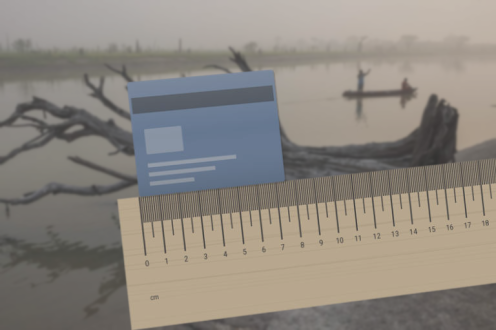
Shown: 7.5 cm
